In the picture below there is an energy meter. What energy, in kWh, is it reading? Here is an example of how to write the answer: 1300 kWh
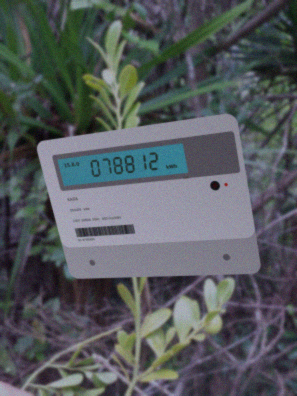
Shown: 78812 kWh
